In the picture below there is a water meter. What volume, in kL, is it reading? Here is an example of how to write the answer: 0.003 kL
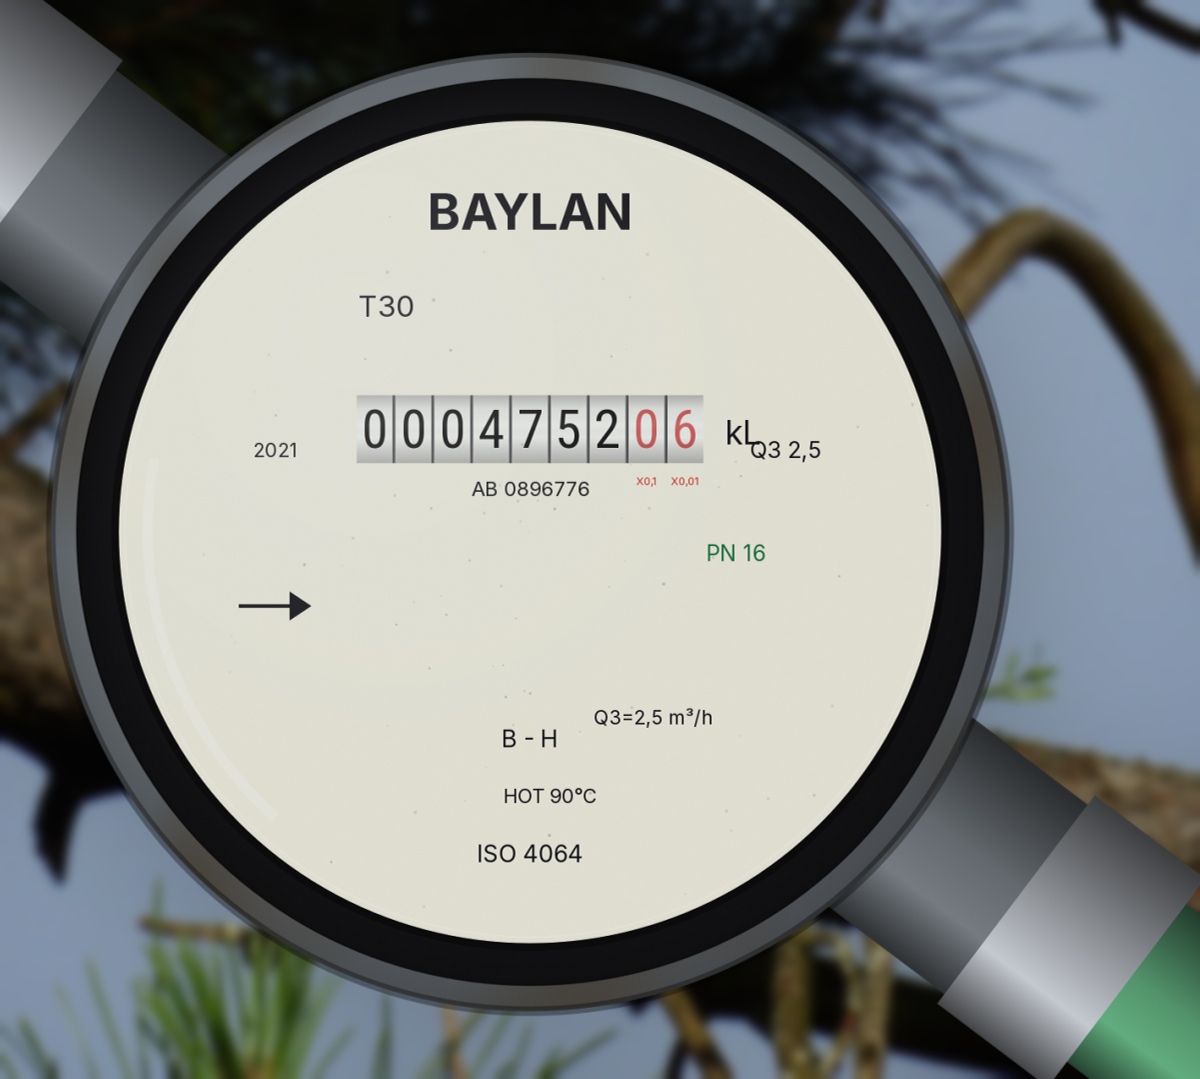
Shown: 4752.06 kL
